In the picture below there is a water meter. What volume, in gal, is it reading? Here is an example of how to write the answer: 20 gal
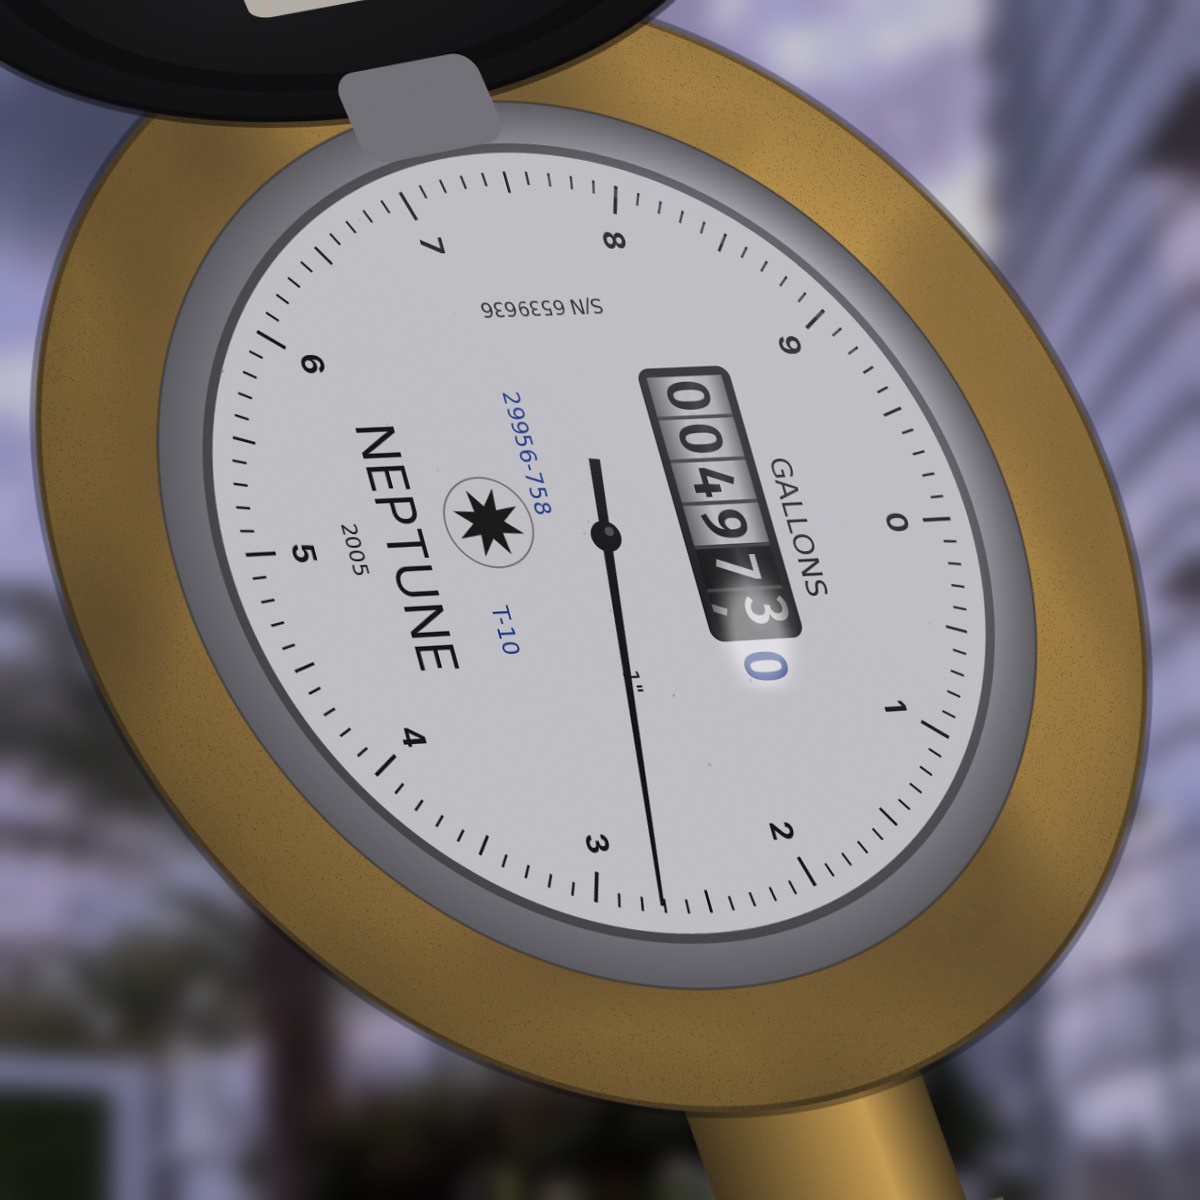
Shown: 49732.7 gal
